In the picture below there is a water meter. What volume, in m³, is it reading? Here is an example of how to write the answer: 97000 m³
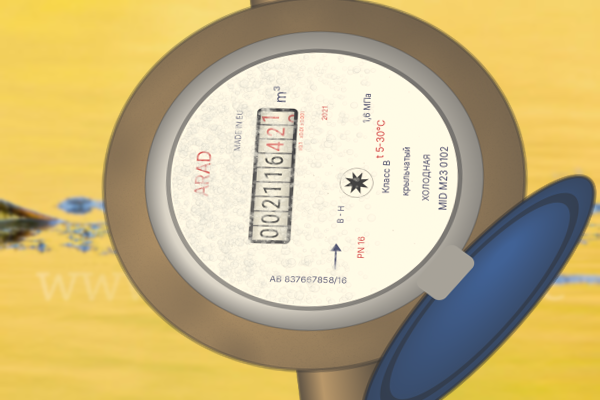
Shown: 2116.421 m³
